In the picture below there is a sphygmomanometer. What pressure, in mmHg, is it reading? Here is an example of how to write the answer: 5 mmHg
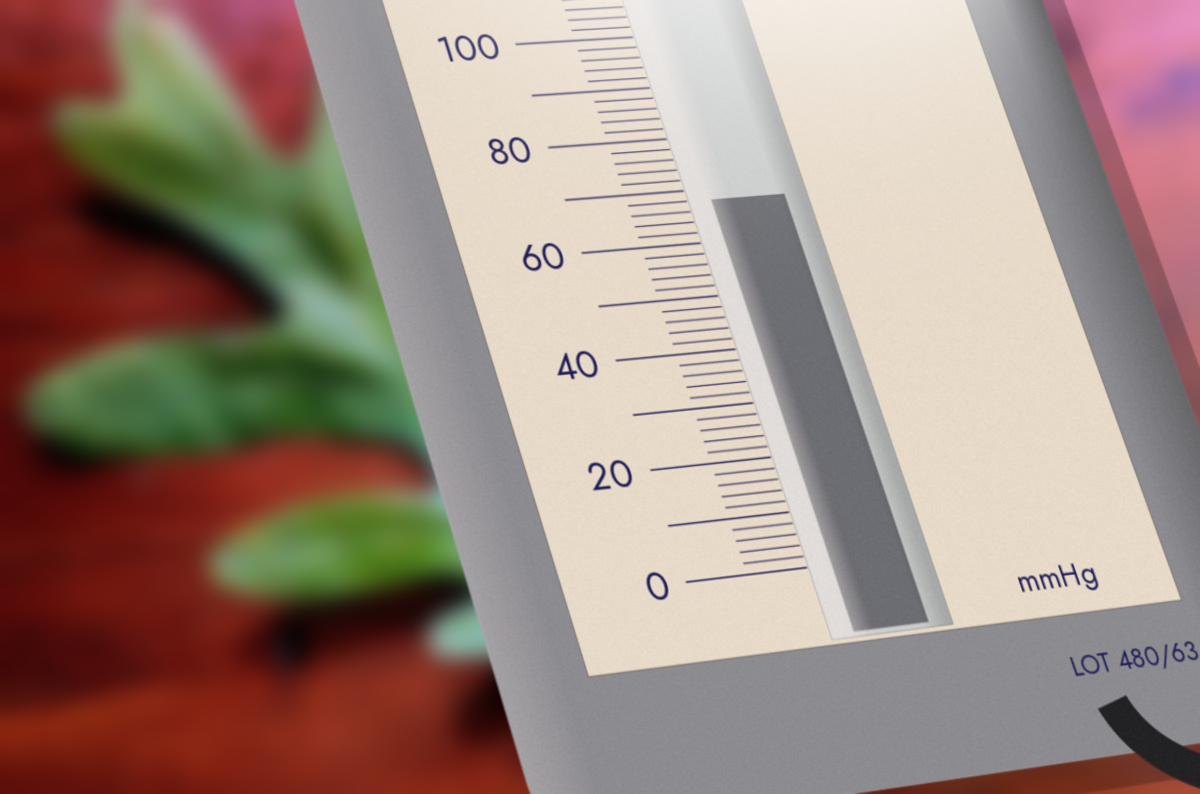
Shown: 68 mmHg
